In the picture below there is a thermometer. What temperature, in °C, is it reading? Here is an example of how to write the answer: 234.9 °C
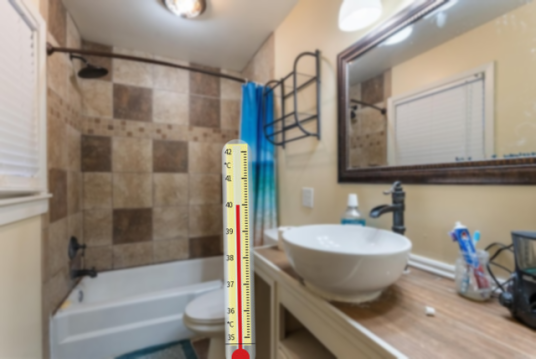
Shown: 40 °C
